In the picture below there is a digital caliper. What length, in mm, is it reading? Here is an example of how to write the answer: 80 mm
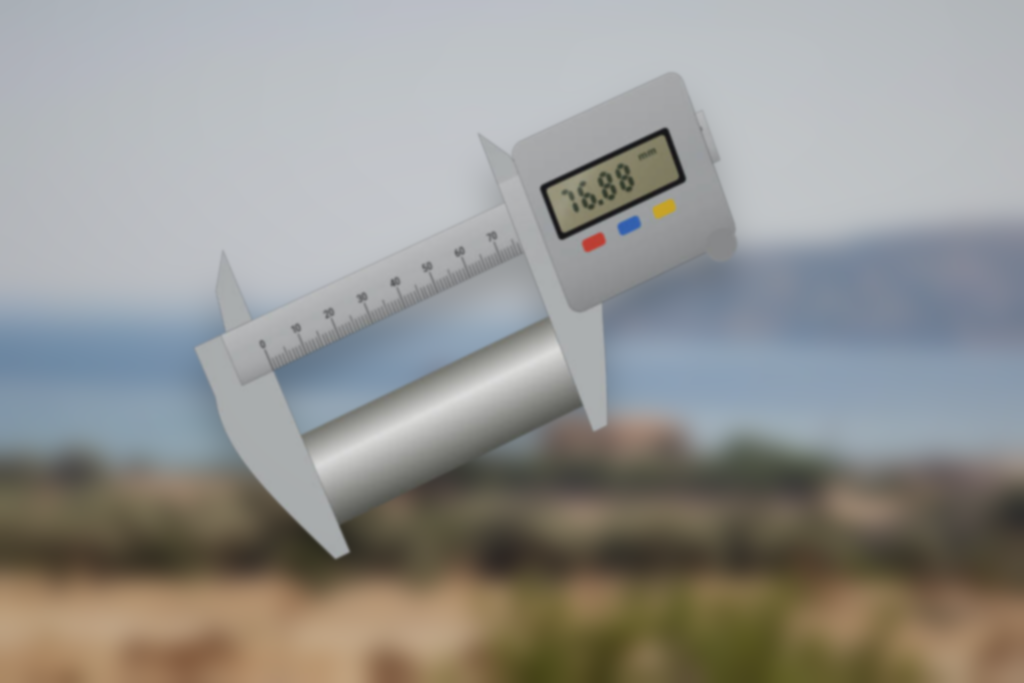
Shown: 76.88 mm
